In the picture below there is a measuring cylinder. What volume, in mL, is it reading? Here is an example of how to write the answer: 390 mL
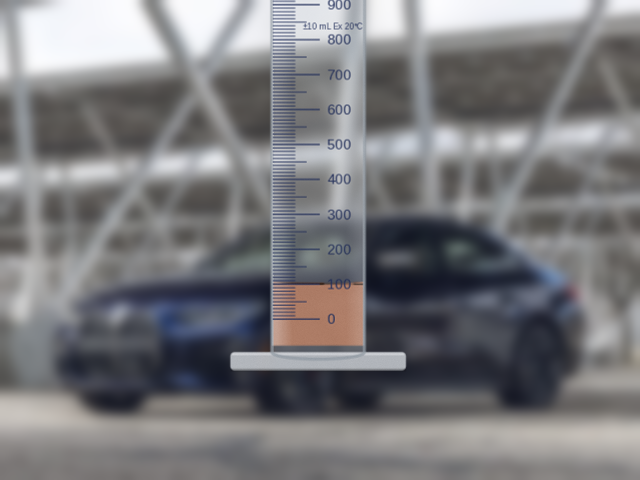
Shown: 100 mL
